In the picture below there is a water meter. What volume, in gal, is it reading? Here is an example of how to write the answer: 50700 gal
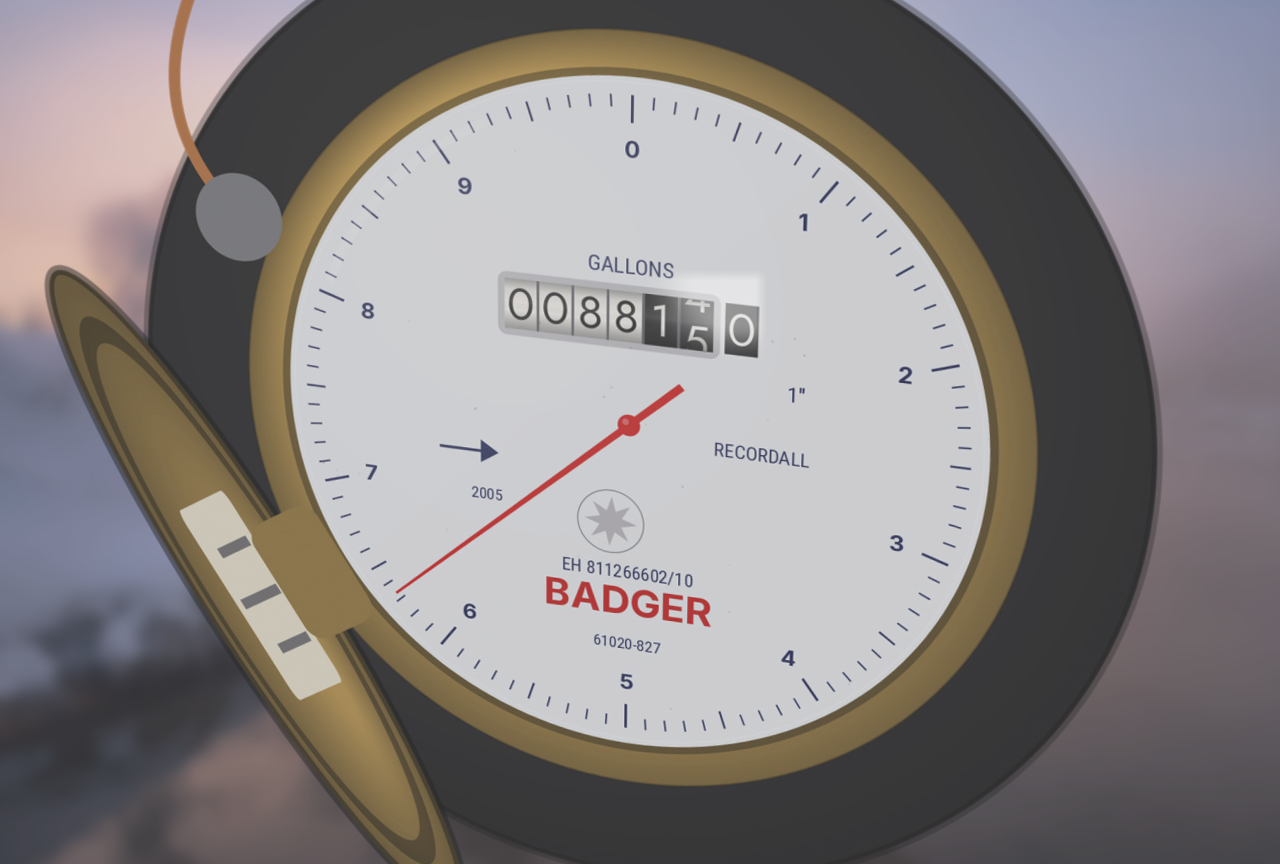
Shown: 88146.3 gal
